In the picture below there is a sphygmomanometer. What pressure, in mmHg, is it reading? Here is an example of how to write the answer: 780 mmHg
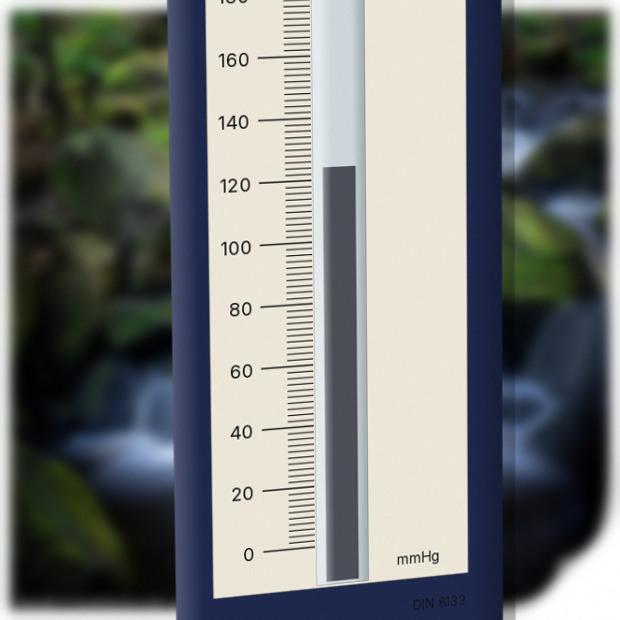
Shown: 124 mmHg
